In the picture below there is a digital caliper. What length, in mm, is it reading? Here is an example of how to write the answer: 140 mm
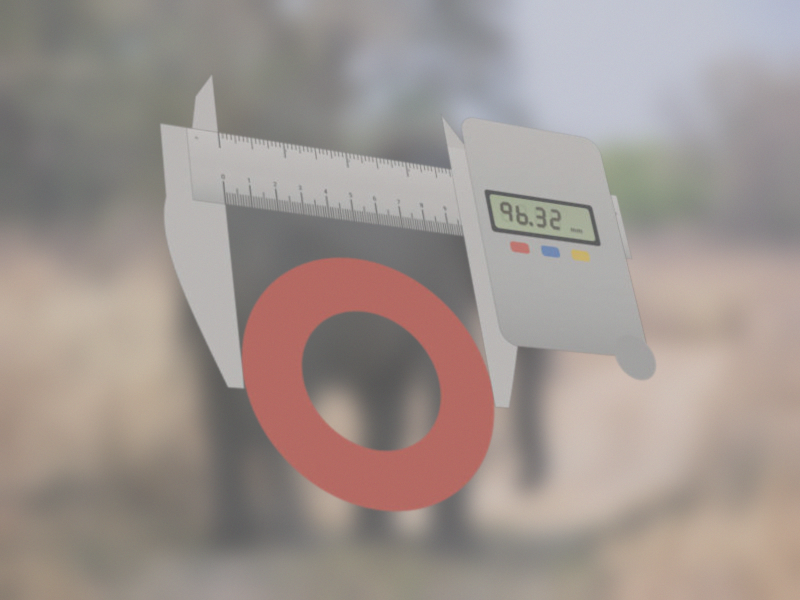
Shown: 96.32 mm
